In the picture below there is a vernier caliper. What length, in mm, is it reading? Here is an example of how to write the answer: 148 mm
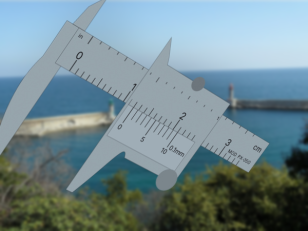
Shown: 12.0 mm
